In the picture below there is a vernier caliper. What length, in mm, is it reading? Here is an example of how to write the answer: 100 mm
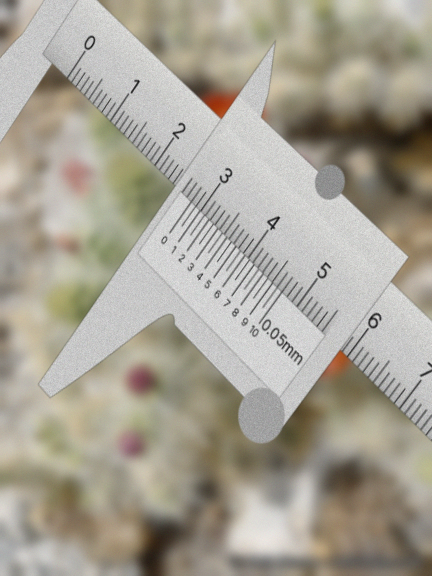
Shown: 28.0 mm
